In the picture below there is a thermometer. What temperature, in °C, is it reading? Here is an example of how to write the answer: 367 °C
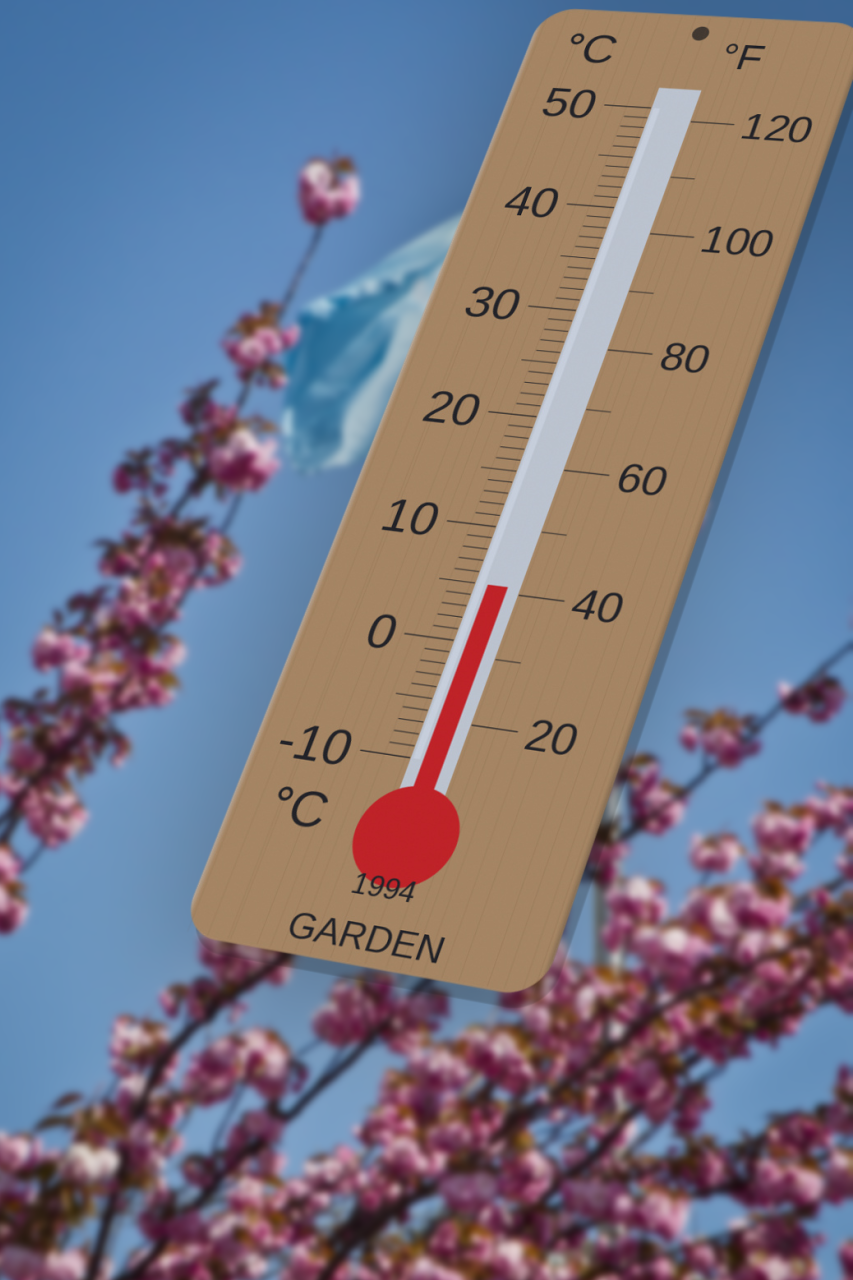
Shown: 5 °C
